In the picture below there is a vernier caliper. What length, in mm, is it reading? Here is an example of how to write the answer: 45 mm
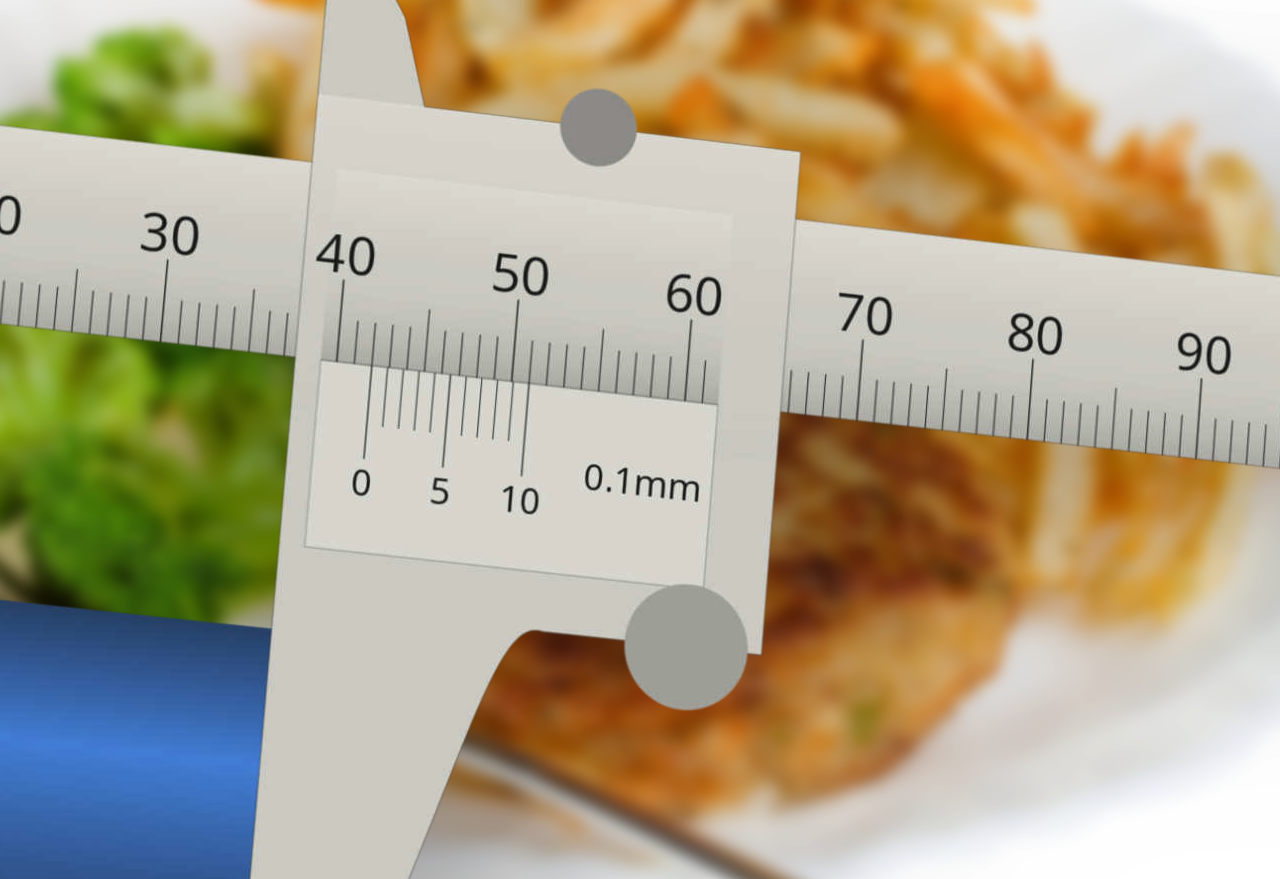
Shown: 42.0 mm
